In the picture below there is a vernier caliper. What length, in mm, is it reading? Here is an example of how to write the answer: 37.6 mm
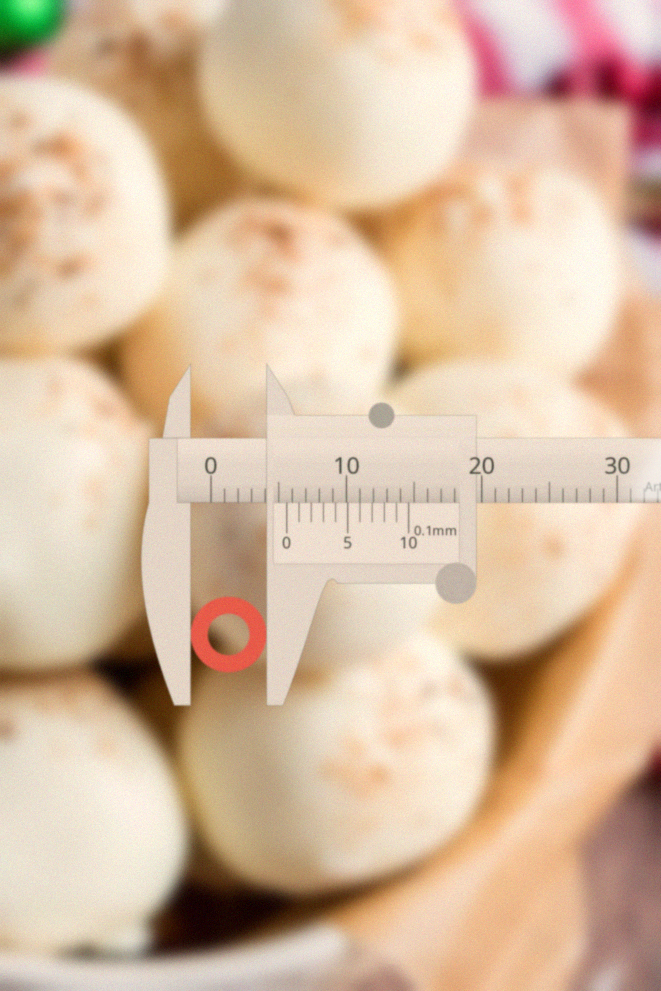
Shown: 5.6 mm
